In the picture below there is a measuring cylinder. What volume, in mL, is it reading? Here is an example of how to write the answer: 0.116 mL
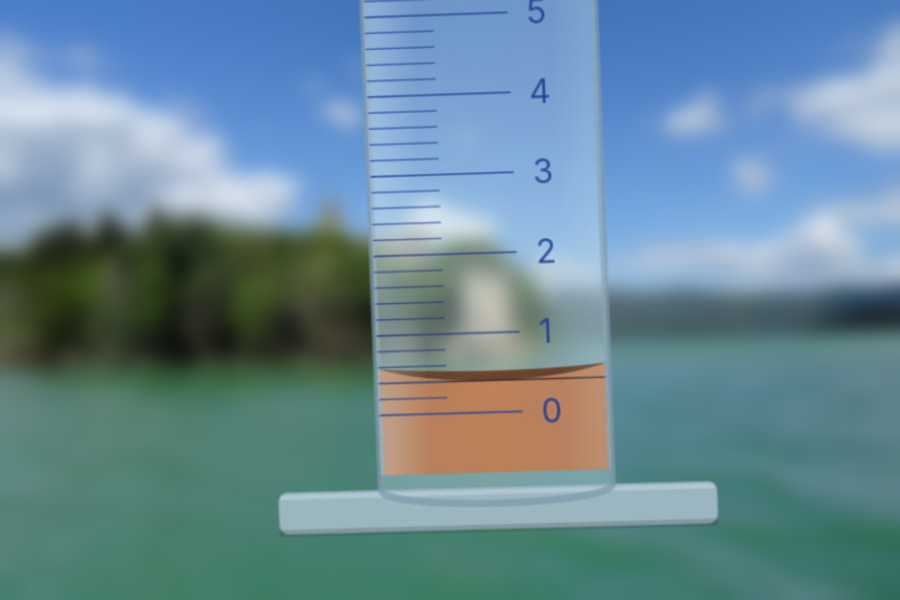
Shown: 0.4 mL
